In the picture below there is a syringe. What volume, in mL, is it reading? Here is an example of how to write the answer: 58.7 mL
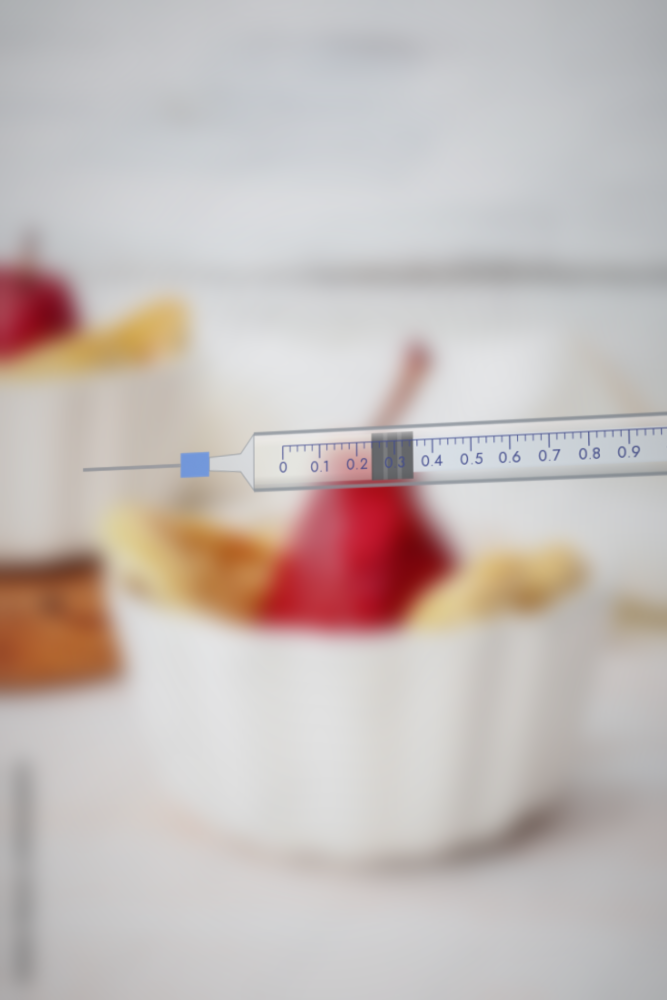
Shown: 0.24 mL
